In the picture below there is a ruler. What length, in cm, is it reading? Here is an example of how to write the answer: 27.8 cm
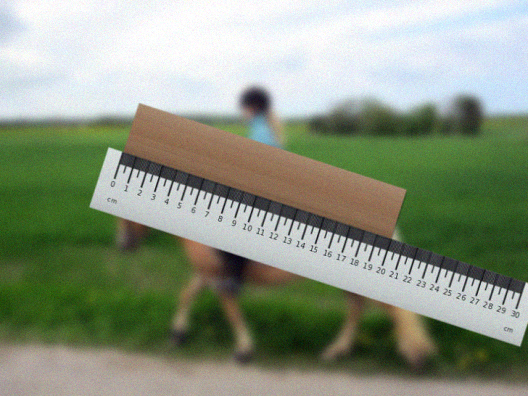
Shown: 20 cm
